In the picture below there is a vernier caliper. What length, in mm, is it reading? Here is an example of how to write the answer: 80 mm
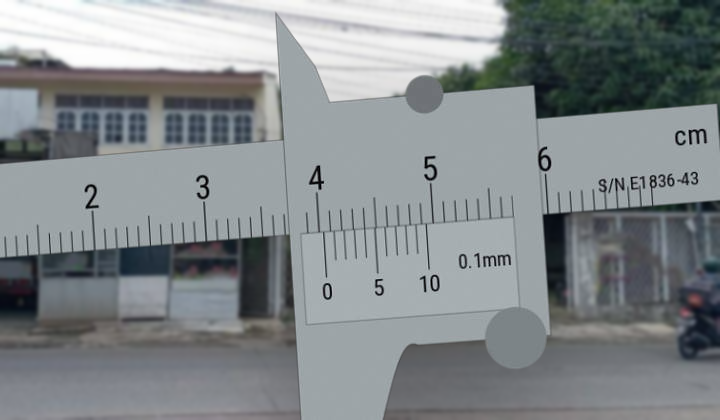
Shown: 40.4 mm
